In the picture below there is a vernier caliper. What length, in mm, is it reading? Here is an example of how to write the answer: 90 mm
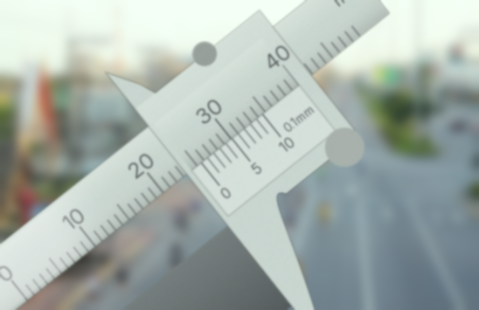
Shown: 25.6 mm
